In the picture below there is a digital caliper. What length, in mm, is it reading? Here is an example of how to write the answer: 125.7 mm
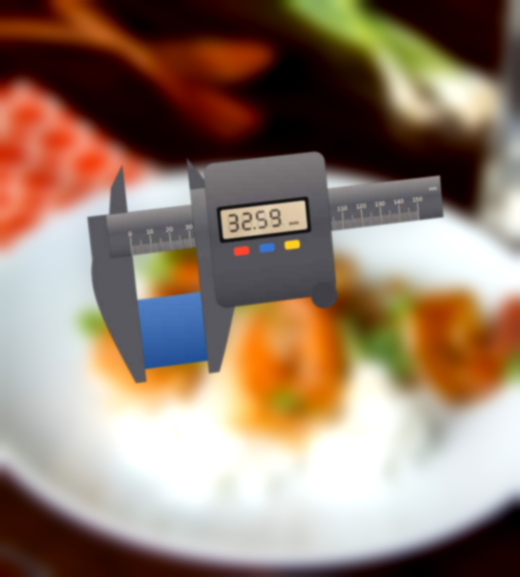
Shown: 32.59 mm
